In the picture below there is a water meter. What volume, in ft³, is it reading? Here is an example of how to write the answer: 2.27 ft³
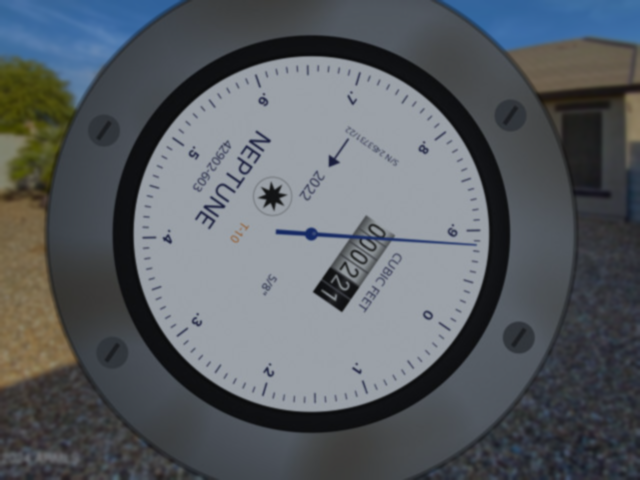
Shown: 220.91 ft³
